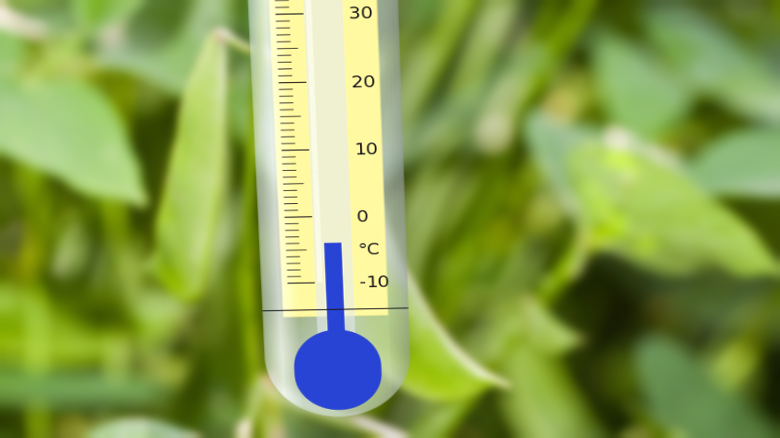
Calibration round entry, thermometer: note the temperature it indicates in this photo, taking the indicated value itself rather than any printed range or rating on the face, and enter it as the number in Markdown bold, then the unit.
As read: **-4** °C
